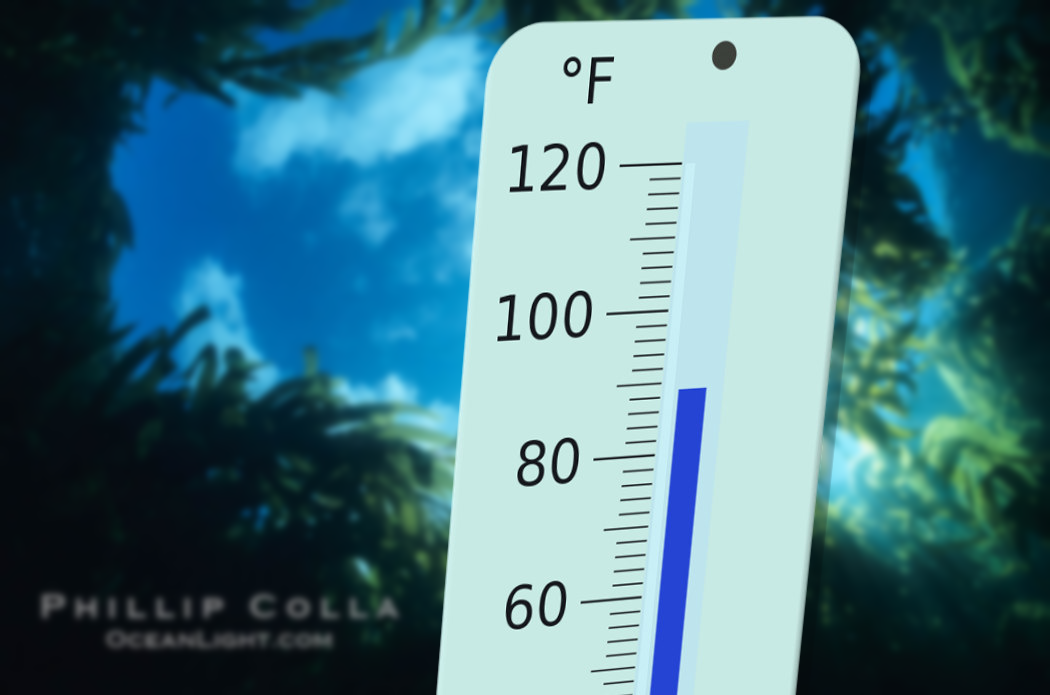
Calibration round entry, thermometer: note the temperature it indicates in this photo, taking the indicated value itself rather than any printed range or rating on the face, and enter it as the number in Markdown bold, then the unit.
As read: **89** °F
